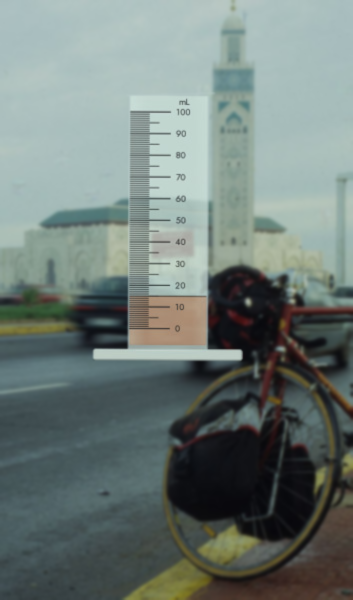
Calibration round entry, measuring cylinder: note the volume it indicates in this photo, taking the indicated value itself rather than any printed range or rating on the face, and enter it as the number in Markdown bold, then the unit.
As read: **15** mL
